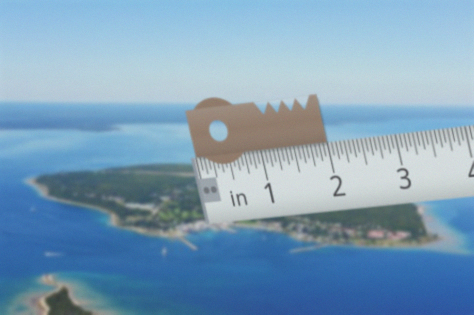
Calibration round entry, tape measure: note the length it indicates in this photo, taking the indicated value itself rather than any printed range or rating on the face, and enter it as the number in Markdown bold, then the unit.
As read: **2** in
